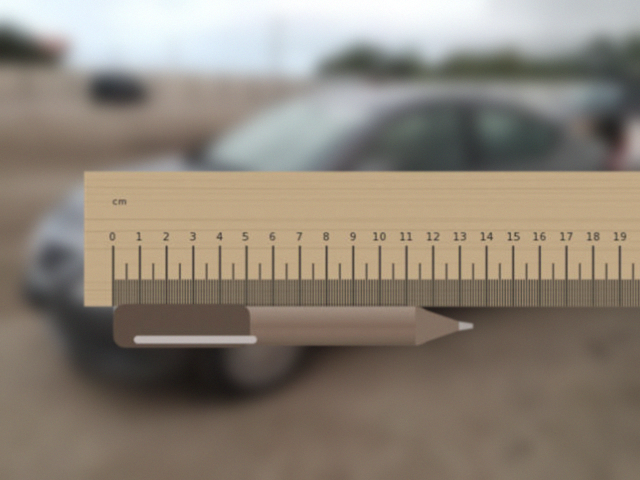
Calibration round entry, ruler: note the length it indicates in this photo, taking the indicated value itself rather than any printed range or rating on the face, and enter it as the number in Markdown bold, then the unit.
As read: **13.5** cm
